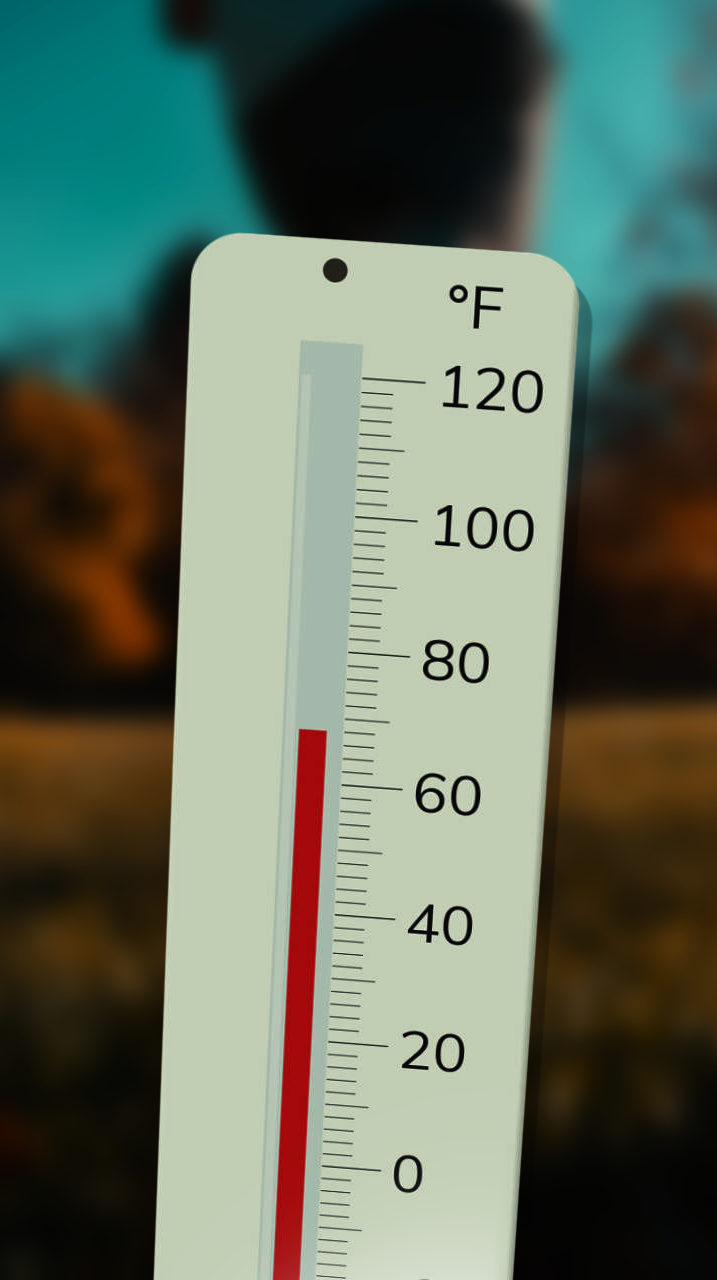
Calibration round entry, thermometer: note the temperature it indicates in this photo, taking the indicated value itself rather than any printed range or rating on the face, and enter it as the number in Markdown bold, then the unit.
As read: **68** °F
